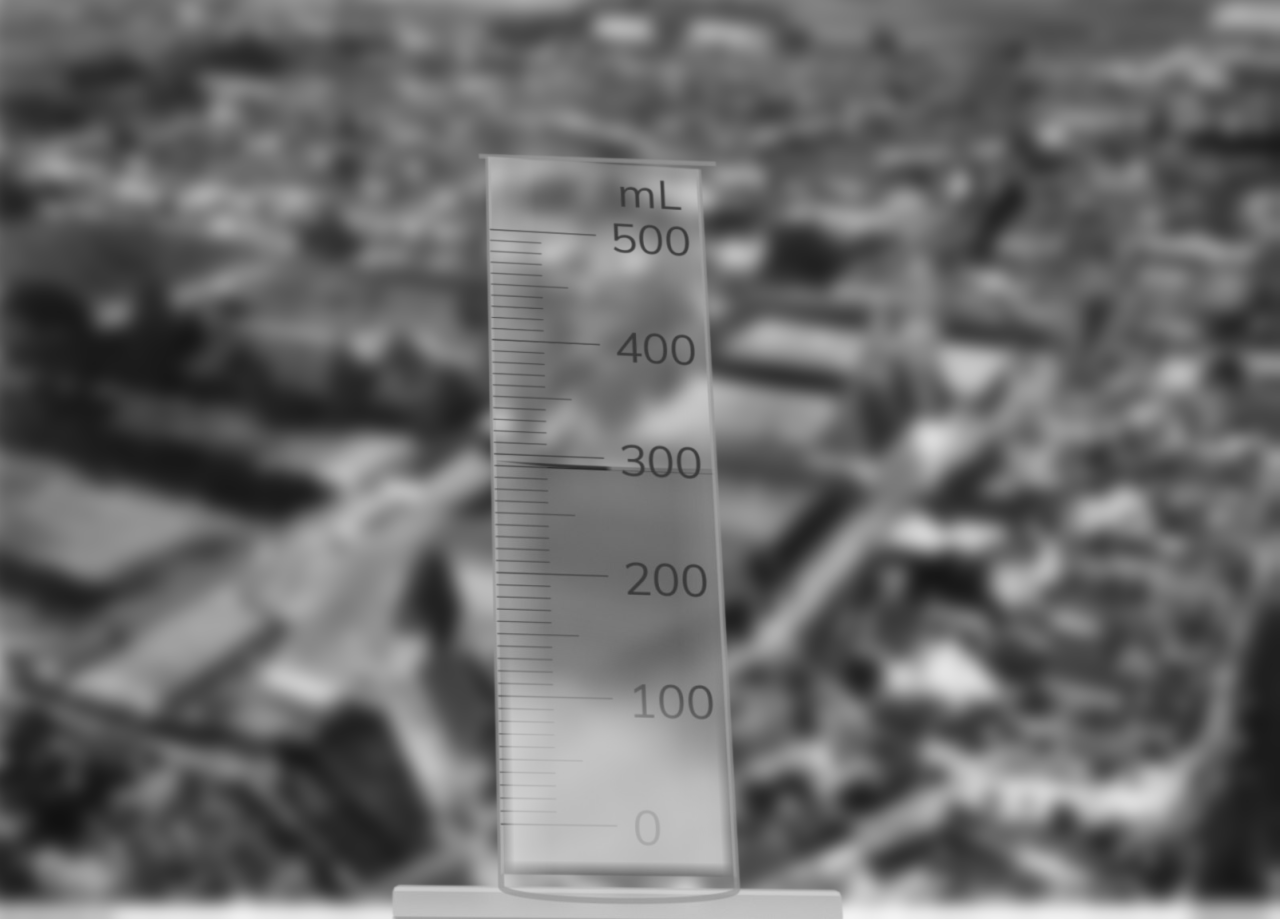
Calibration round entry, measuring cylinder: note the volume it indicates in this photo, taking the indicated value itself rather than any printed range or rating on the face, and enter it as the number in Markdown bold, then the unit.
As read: **290** mL
